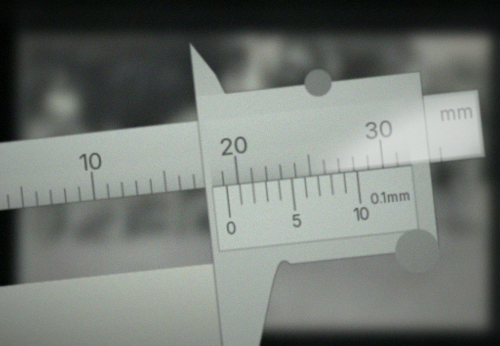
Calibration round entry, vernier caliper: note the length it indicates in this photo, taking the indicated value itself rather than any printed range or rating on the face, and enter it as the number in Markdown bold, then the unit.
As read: **19.2** mm
